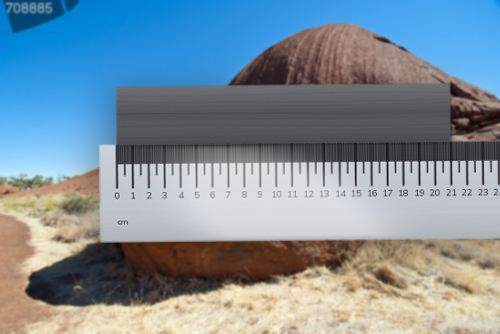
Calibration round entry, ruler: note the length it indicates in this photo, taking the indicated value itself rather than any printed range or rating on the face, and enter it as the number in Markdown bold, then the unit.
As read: **21** cm
